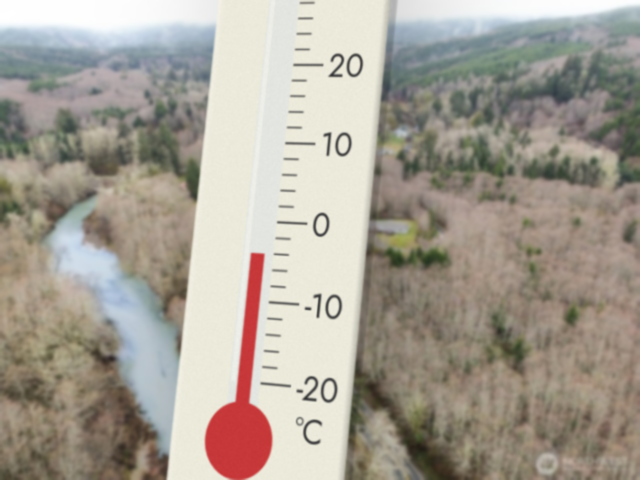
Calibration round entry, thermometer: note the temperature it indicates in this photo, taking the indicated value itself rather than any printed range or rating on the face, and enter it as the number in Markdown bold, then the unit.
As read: **-4** °C
